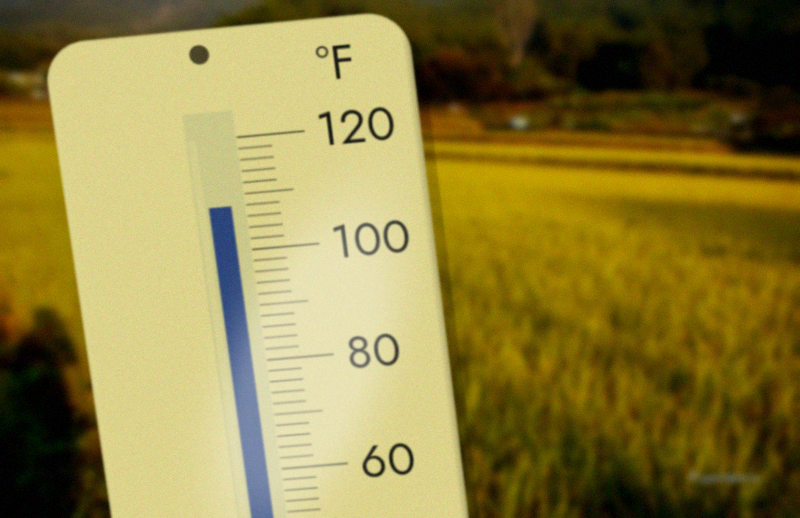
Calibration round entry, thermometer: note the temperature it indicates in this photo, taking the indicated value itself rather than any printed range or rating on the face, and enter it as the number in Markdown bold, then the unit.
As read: **108** °F
